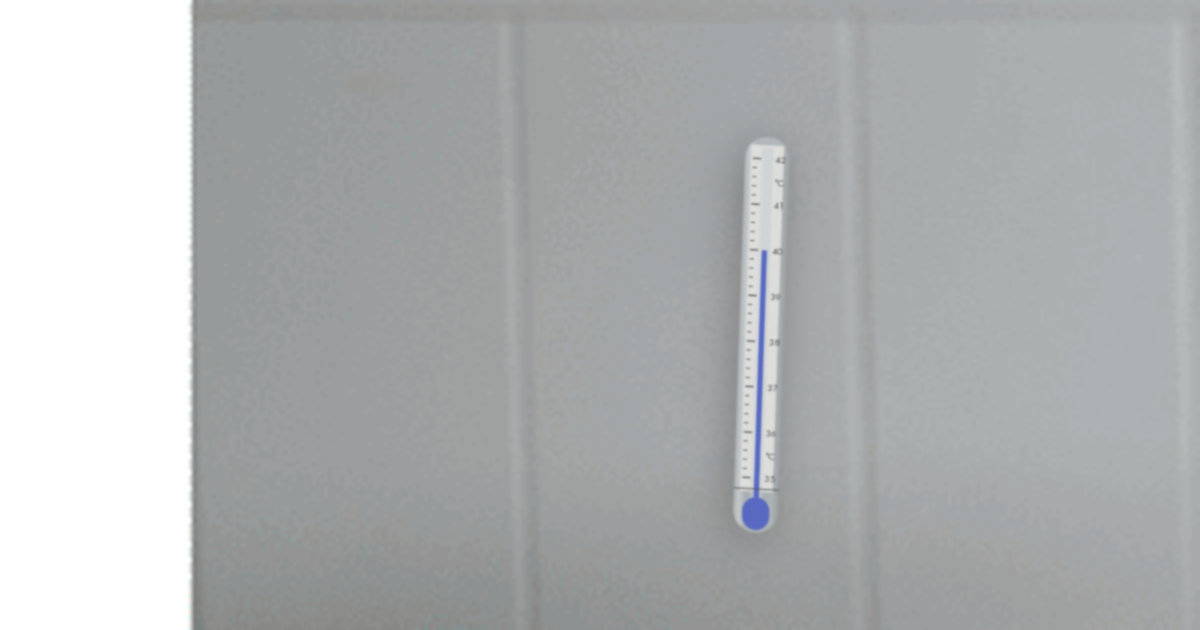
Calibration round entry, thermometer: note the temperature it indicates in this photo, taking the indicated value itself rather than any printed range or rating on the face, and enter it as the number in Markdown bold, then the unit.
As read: **40** °C
